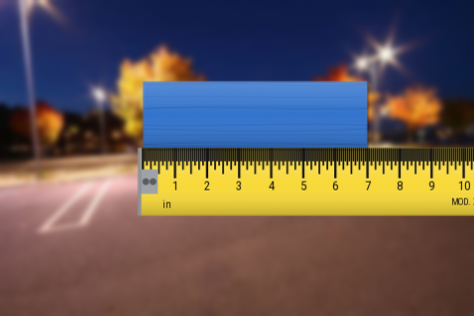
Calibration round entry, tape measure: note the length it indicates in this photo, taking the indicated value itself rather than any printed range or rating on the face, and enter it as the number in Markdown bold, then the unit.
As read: **7** in
